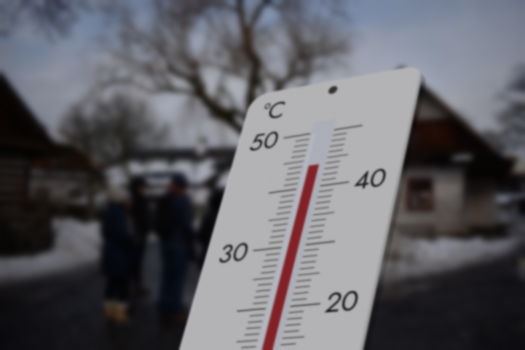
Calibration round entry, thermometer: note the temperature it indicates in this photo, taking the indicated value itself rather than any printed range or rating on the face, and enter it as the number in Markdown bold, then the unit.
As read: **44** °C
